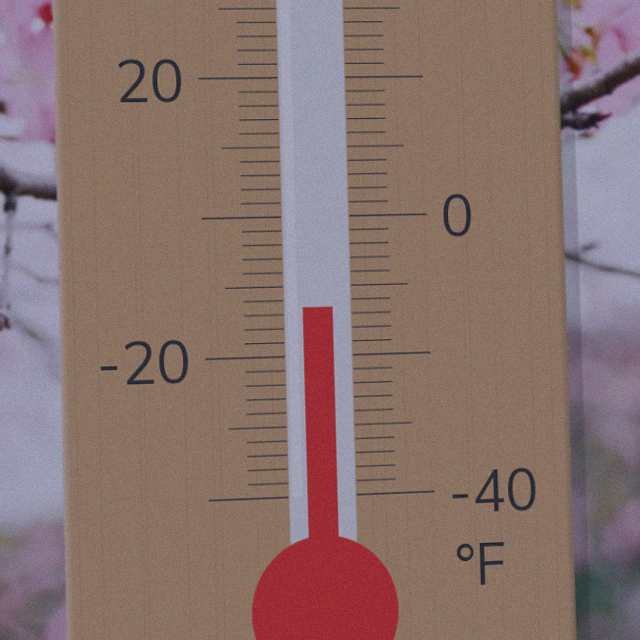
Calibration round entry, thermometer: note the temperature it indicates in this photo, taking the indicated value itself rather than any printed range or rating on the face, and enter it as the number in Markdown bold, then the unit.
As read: **-13** °F
